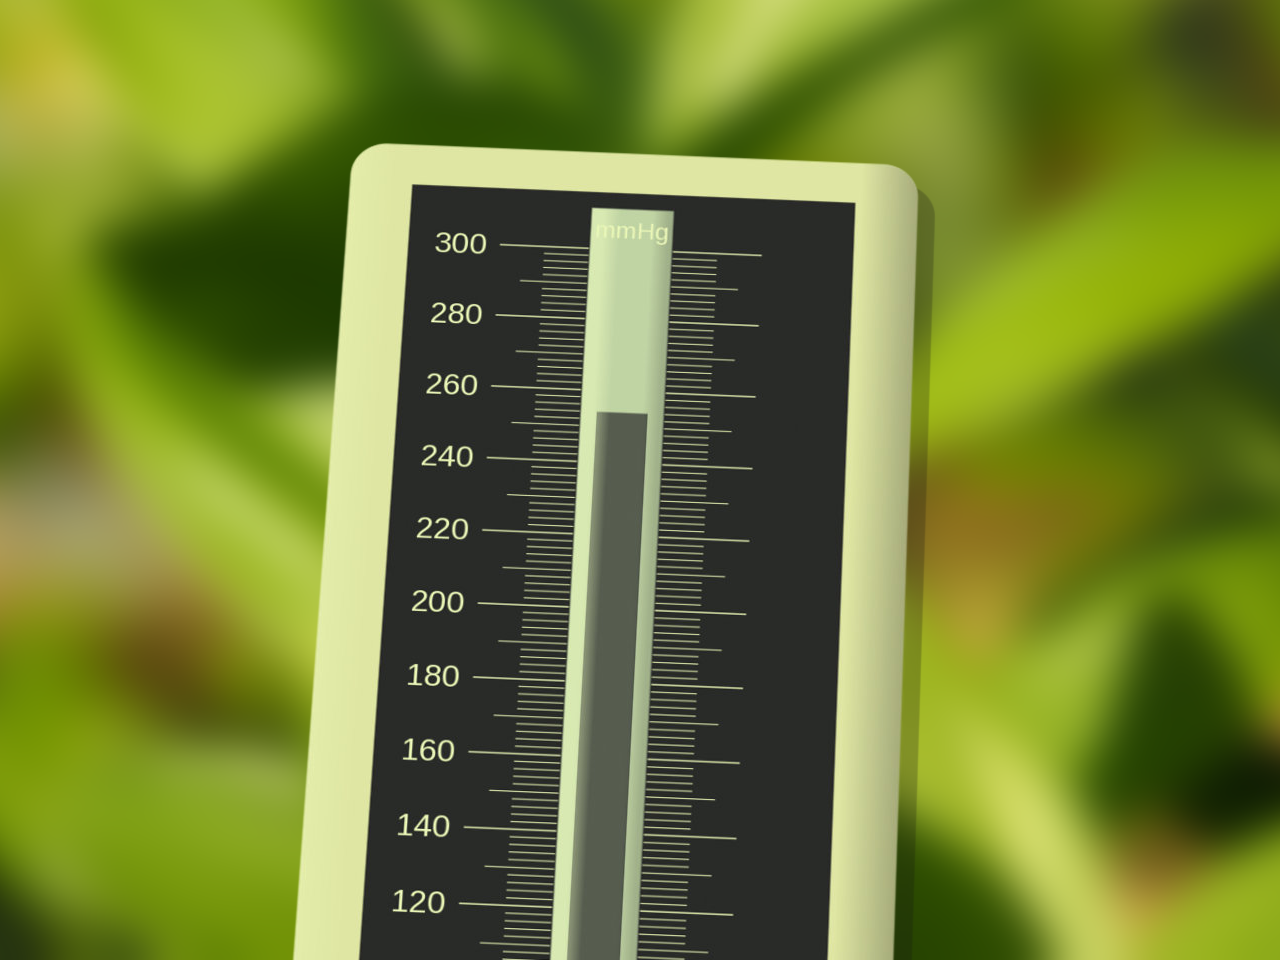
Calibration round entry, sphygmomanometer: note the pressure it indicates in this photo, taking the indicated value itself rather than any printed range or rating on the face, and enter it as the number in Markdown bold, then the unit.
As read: **254** mmHg
